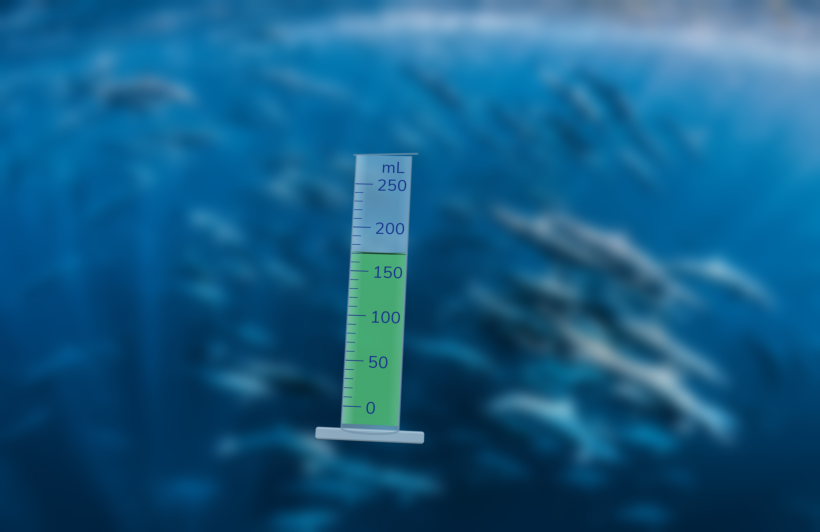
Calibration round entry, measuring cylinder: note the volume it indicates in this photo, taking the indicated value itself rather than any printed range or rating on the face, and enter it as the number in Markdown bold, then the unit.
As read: **170** mL
